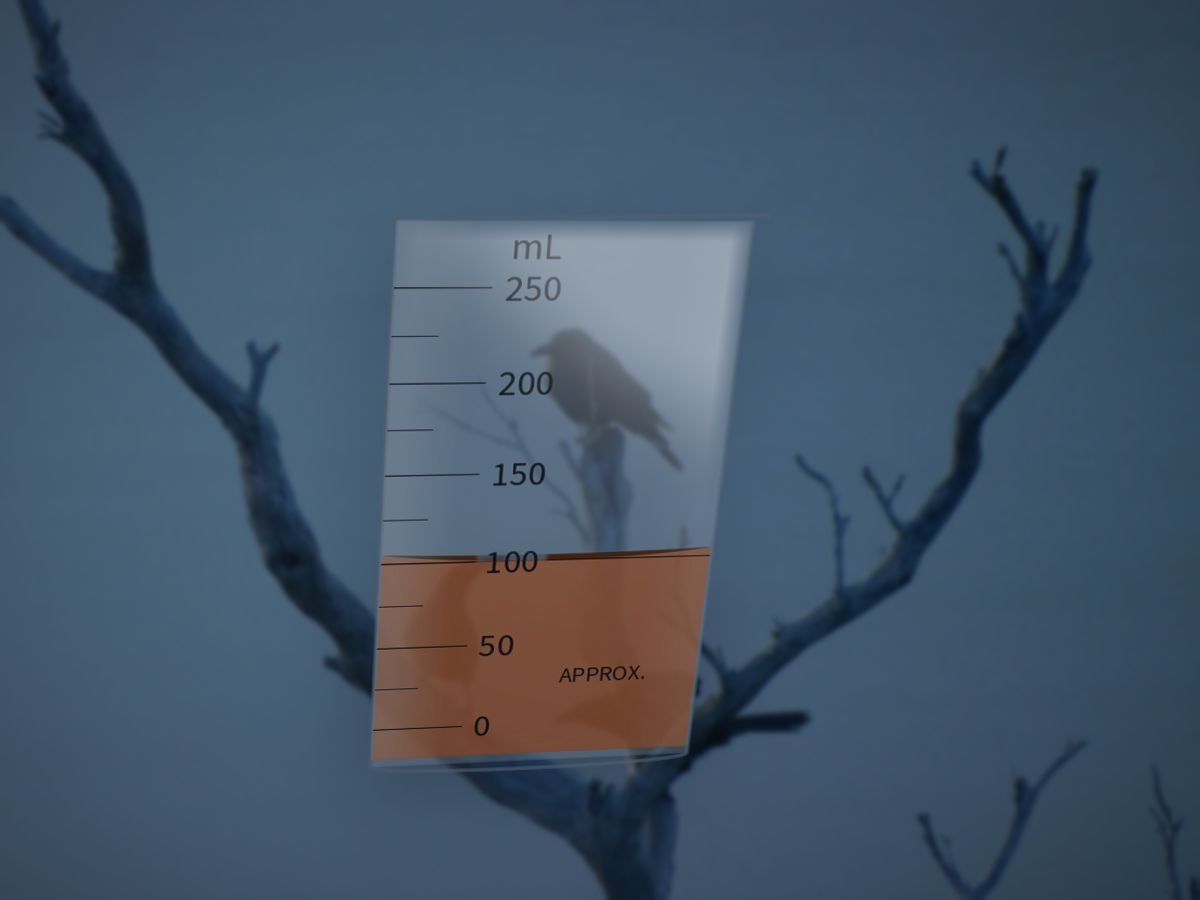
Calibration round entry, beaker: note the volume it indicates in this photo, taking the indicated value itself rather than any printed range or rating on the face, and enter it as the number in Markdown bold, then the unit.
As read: **100** mL
